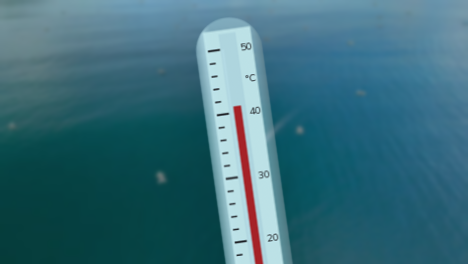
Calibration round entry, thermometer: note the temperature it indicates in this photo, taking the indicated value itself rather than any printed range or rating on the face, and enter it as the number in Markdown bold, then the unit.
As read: **41** °C
